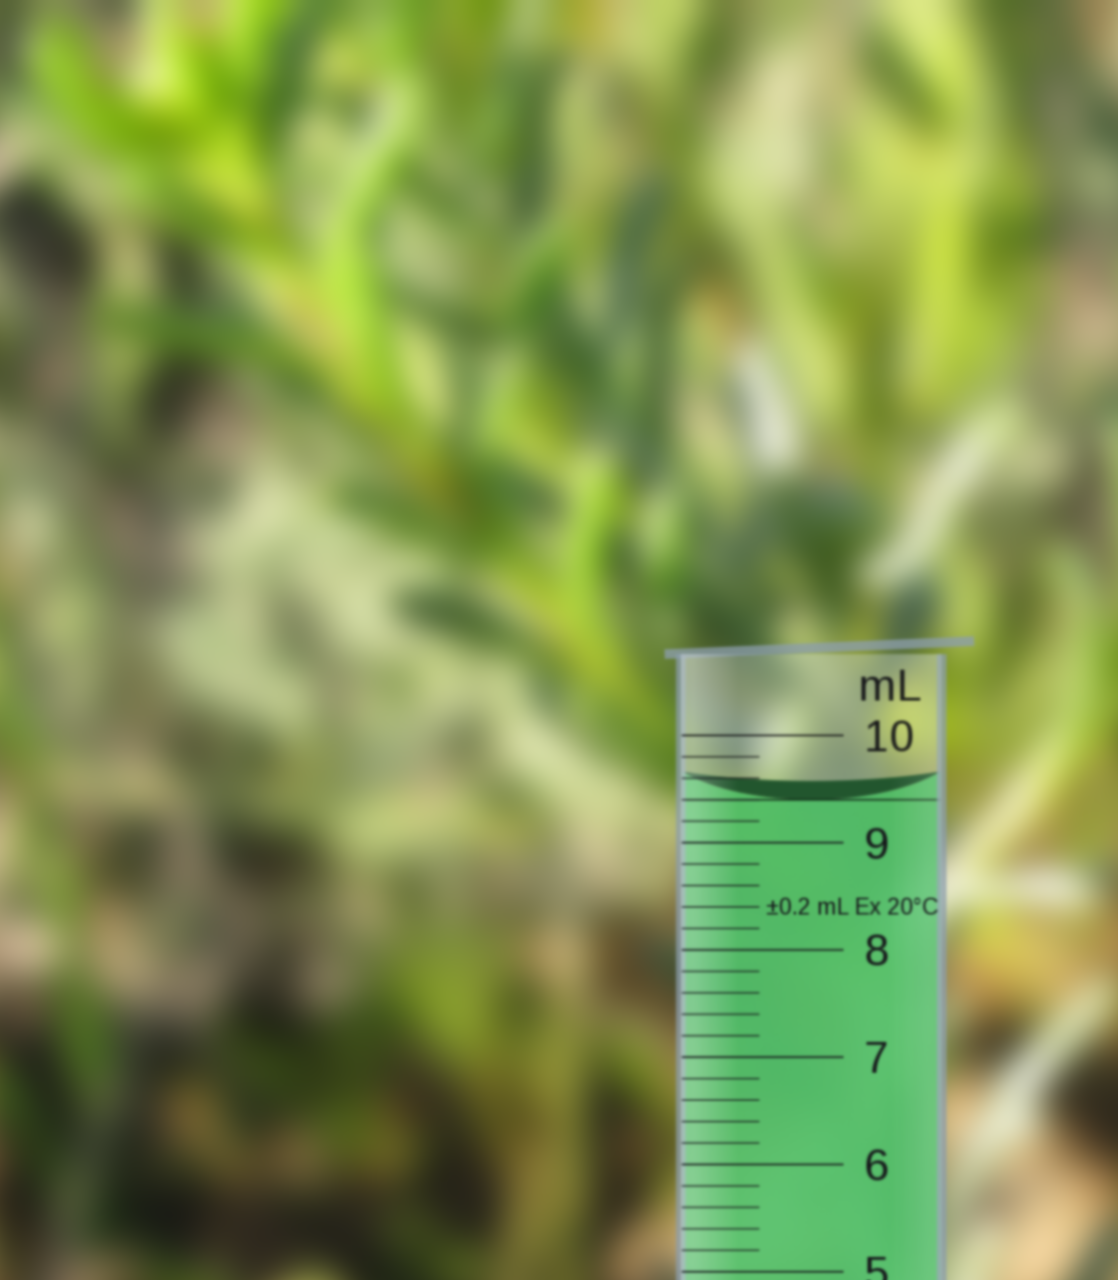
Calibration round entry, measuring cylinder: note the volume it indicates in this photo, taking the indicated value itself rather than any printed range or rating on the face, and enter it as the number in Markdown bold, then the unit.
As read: **9.4** mL
